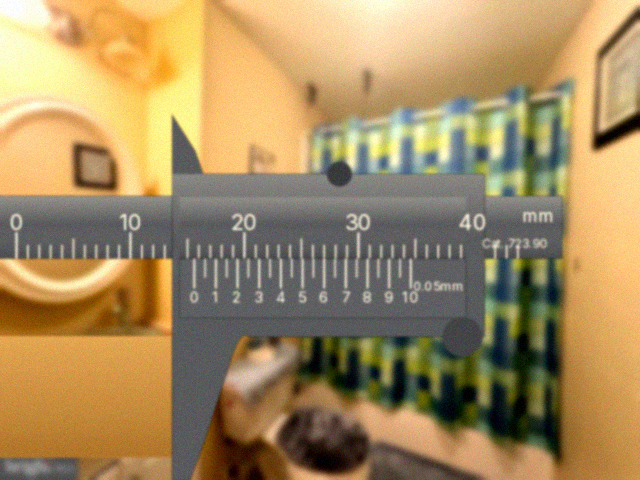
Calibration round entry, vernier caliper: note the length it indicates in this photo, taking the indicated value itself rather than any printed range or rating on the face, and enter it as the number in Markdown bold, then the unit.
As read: **15.6** mm
